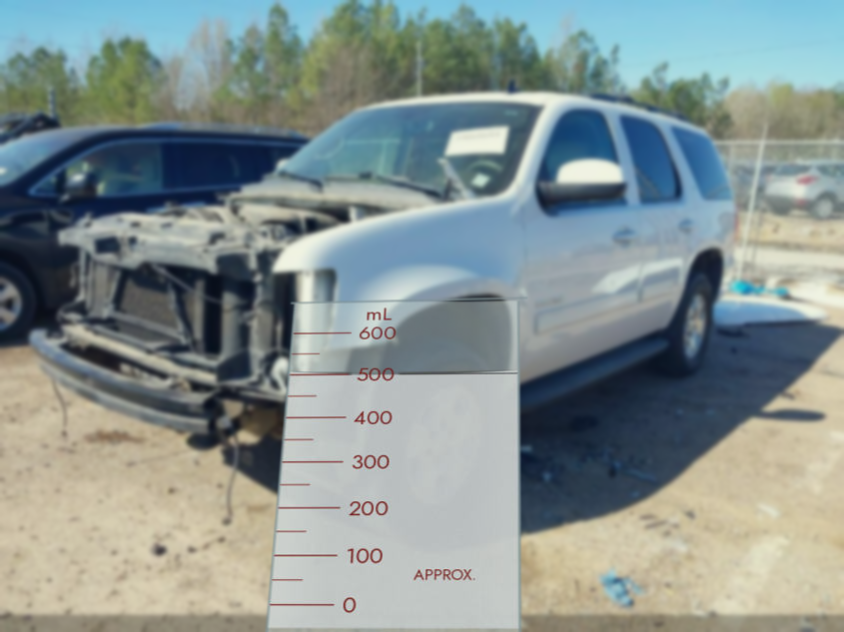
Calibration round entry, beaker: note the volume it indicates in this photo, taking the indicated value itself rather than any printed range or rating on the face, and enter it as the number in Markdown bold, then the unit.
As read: **500** mL
